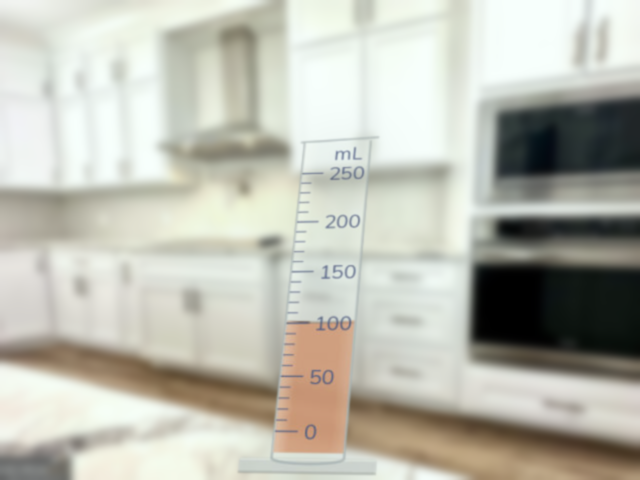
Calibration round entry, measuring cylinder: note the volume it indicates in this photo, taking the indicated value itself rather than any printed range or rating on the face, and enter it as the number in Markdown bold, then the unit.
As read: **100** mL
